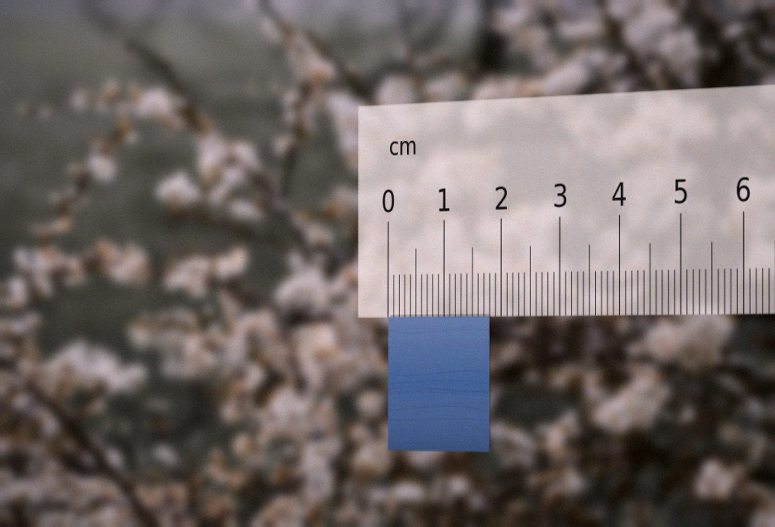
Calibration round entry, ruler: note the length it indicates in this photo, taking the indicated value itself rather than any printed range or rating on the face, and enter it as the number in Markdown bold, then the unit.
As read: **1.8** cm
